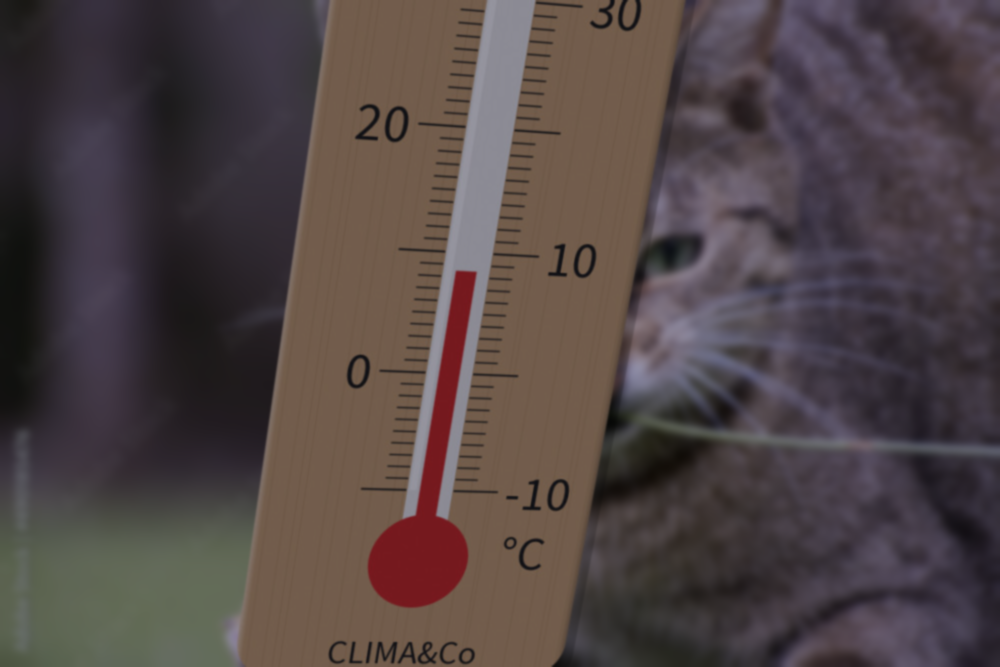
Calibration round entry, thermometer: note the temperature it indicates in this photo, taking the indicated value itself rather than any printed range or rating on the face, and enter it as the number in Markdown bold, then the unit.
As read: **8.5** °C
